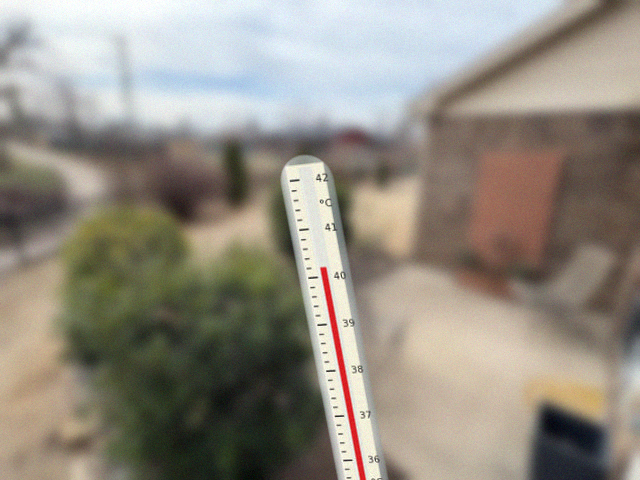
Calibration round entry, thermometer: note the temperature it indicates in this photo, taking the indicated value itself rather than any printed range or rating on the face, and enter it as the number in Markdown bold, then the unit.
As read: **40.2** °C
